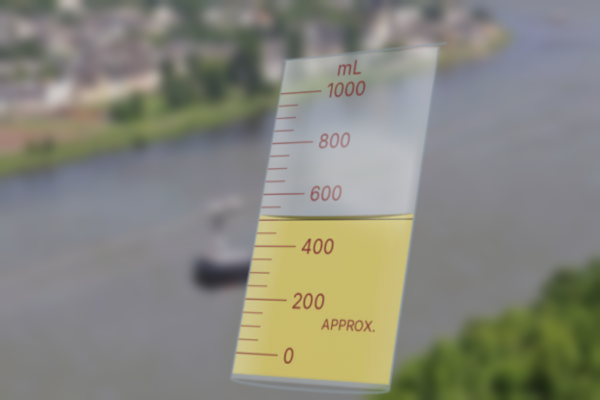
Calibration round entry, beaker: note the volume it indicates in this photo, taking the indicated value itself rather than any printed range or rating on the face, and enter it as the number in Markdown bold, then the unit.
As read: **500** mL
